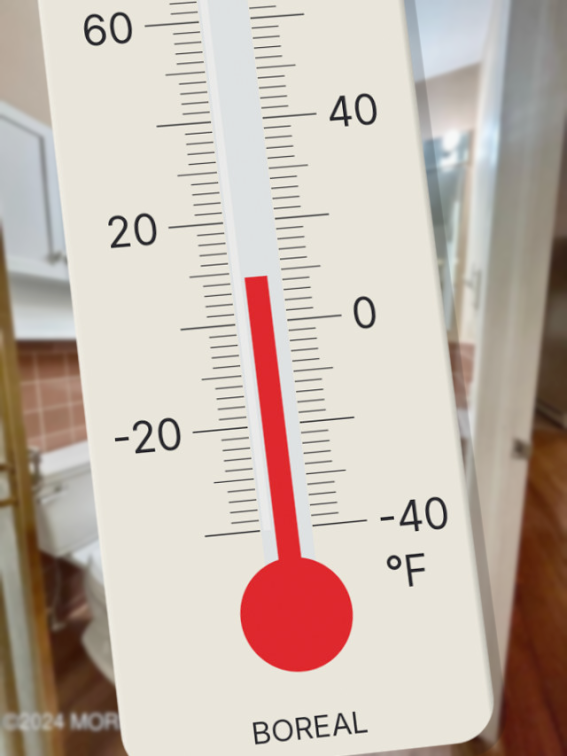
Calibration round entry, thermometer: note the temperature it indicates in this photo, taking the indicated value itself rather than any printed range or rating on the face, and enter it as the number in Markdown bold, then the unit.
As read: **9** °F
